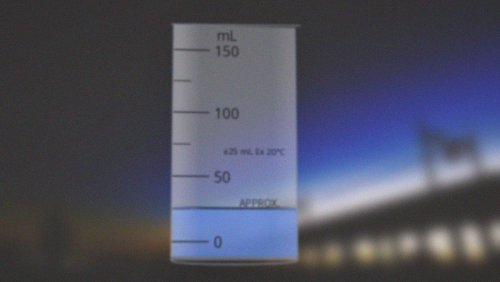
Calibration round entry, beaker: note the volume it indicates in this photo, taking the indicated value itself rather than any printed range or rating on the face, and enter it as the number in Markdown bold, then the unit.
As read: **25** mL
